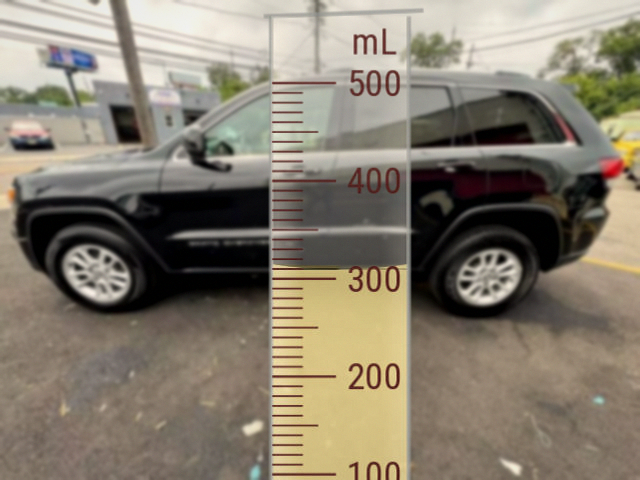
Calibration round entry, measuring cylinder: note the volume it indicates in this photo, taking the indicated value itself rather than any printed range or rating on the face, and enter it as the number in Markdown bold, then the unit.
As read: **310** mL
